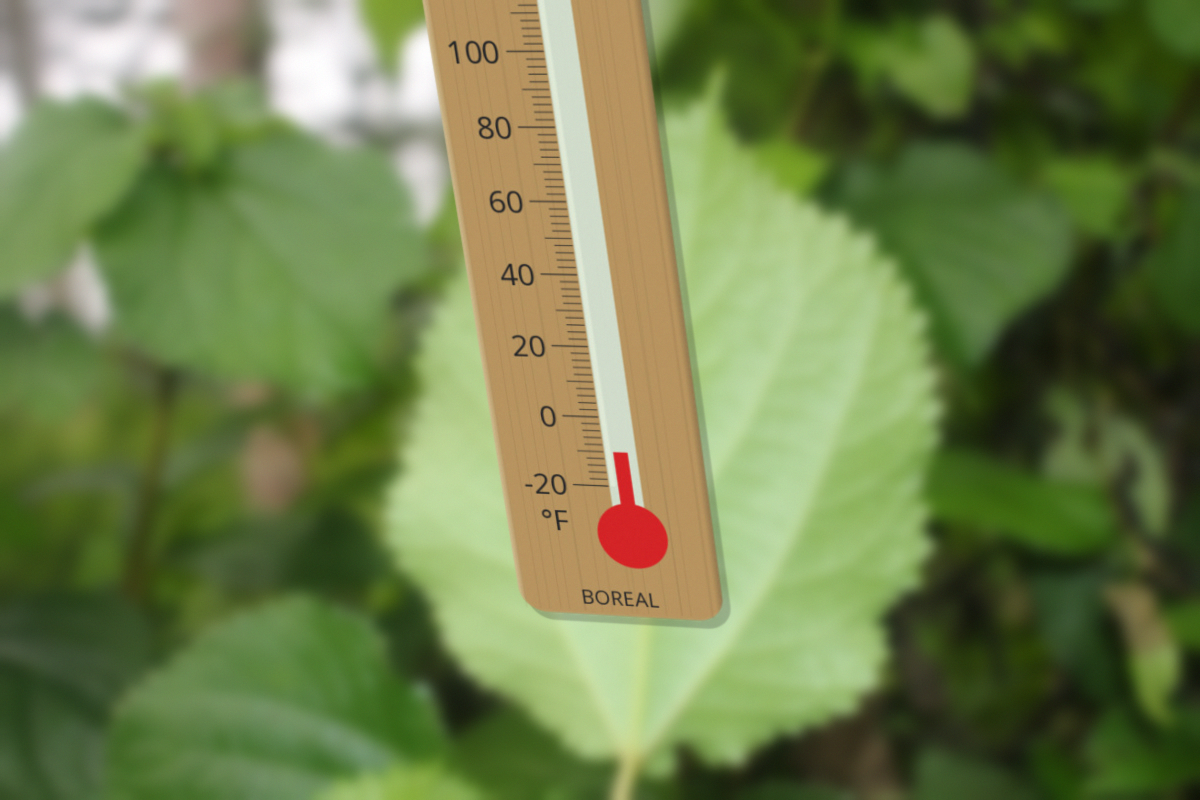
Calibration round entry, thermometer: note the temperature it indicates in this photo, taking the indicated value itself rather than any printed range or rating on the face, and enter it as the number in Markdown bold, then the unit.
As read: **-10** °F
